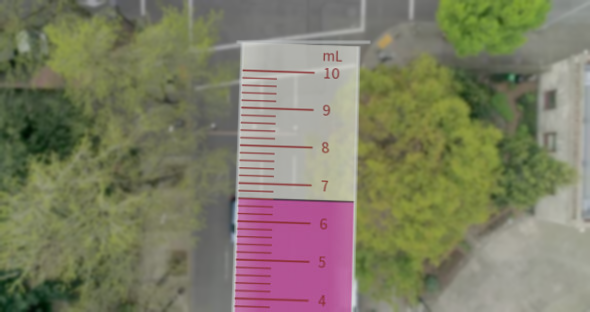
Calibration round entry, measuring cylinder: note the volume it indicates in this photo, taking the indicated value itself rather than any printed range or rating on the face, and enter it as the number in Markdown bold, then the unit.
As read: **6.6** mL
